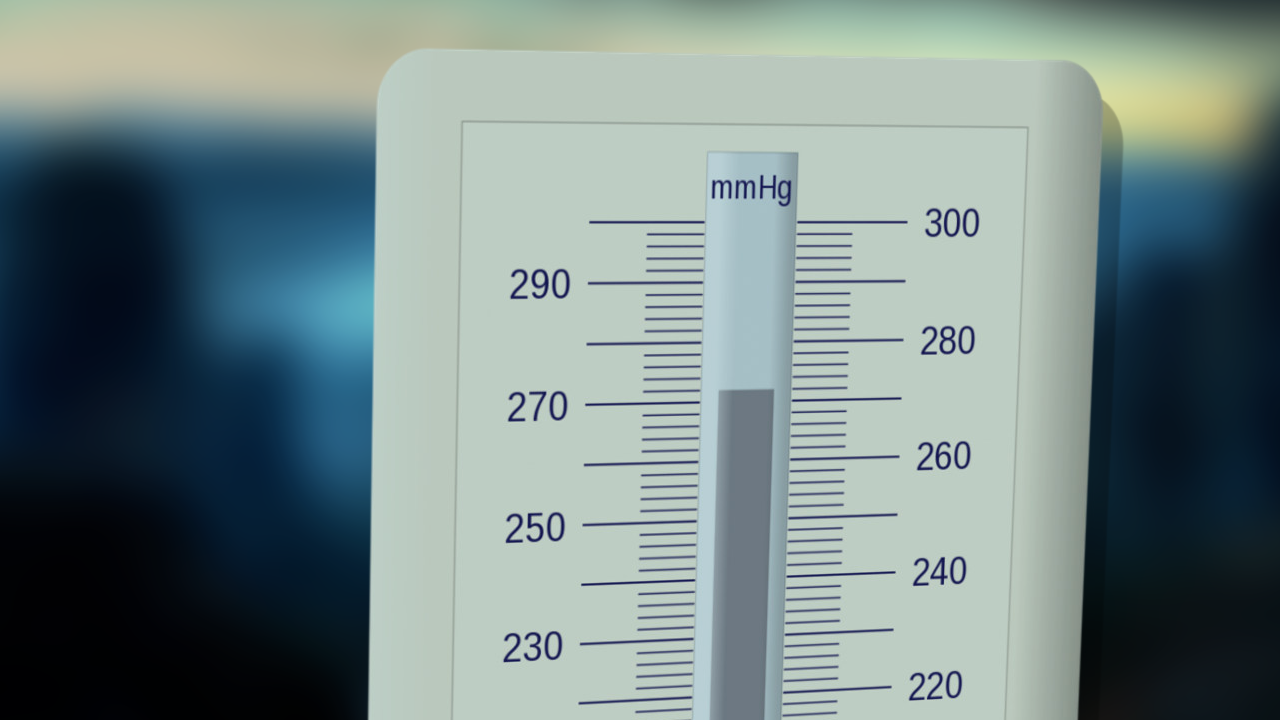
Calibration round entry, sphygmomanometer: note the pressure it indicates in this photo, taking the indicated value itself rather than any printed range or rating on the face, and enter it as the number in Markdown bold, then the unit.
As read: **272** mmHg
